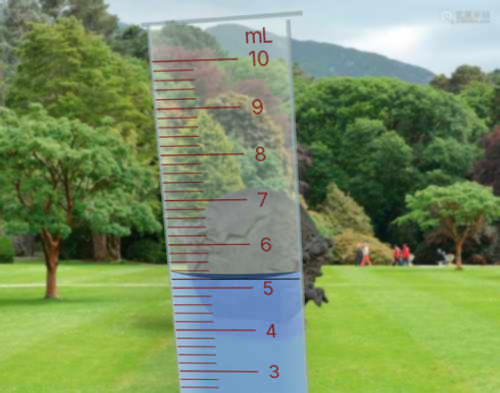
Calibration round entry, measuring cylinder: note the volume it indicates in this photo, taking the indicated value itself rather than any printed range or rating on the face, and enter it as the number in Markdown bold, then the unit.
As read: **5.2** mL
